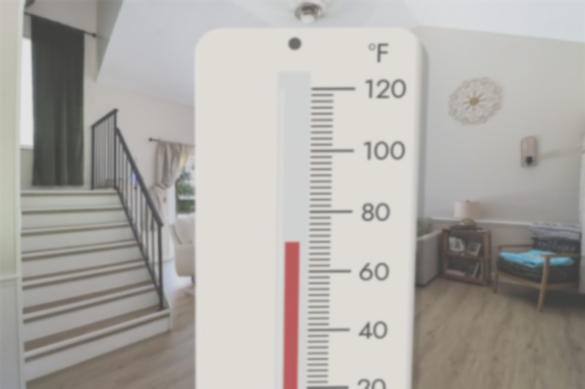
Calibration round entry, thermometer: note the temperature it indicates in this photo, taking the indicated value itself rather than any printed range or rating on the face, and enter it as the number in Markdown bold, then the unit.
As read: **70** °F
